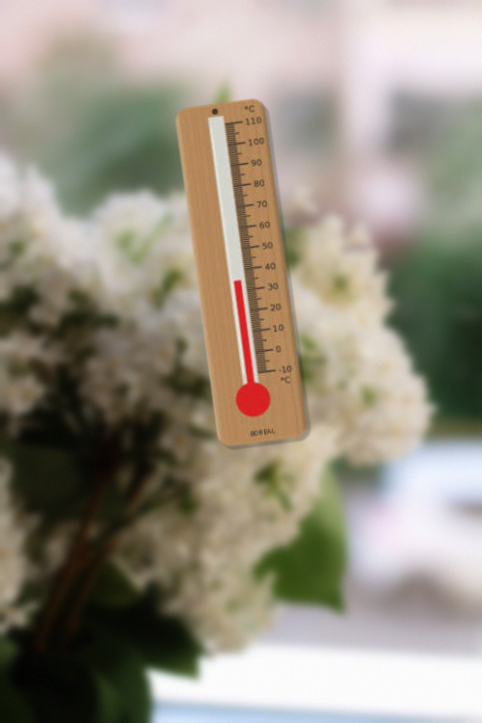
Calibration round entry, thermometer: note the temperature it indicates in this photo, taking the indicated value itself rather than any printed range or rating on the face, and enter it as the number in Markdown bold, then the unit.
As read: **35** °C
